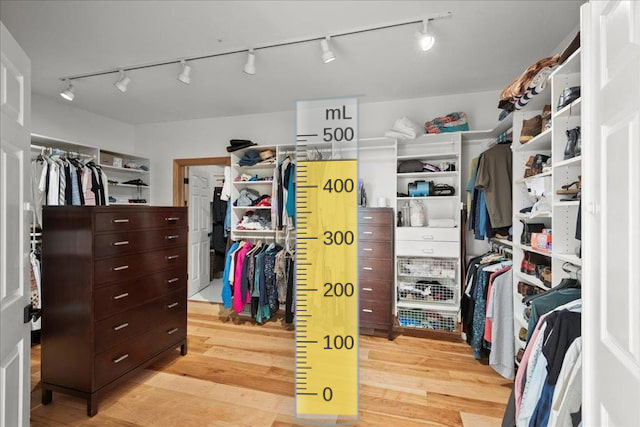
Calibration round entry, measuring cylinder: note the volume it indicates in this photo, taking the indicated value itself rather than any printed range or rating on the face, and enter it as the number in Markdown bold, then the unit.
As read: **450** mL
